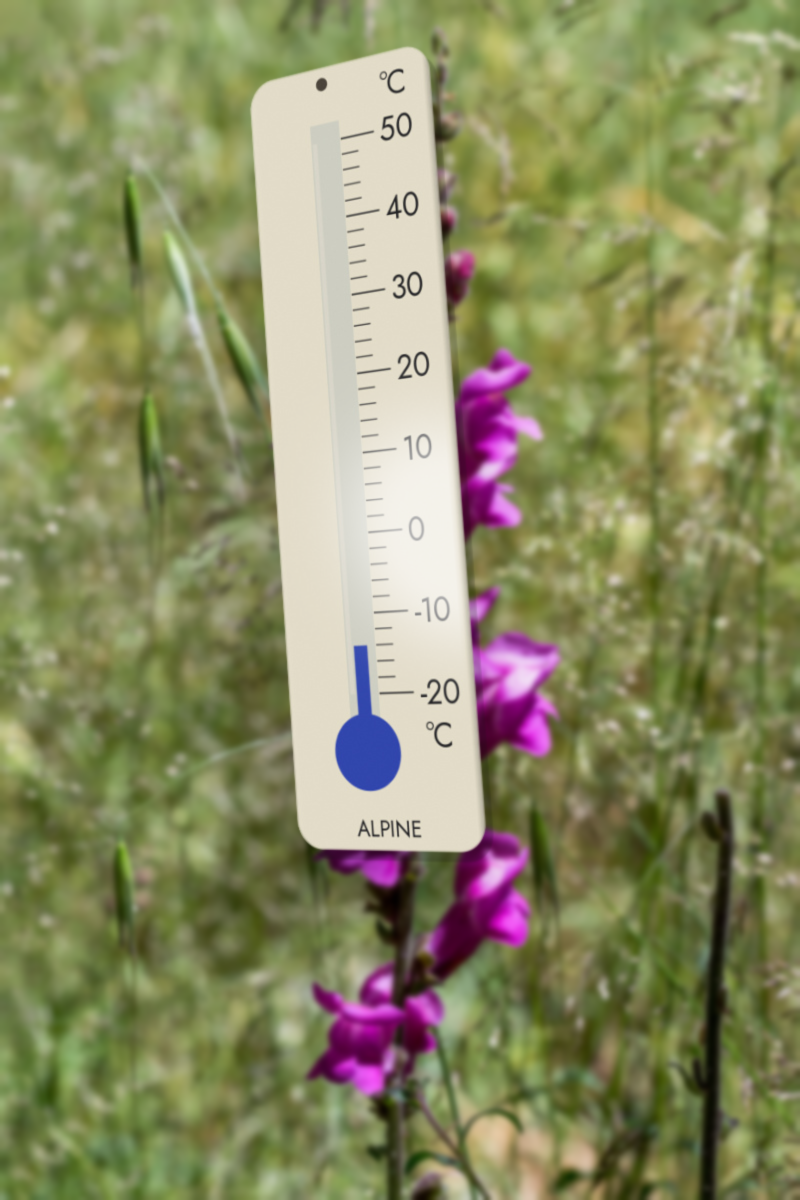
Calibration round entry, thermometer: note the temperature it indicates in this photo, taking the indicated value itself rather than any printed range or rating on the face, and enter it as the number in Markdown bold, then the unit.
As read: **-14** °C
